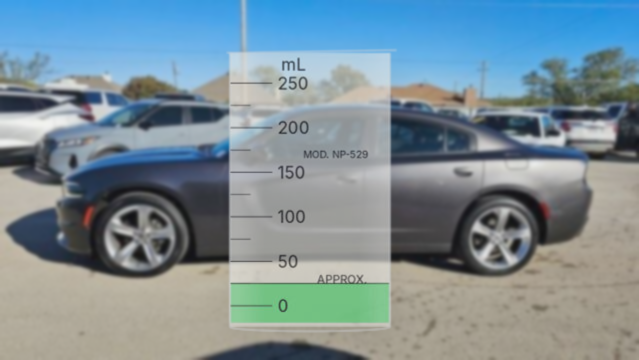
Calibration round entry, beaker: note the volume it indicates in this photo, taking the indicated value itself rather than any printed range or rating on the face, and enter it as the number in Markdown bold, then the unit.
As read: **25** mL
